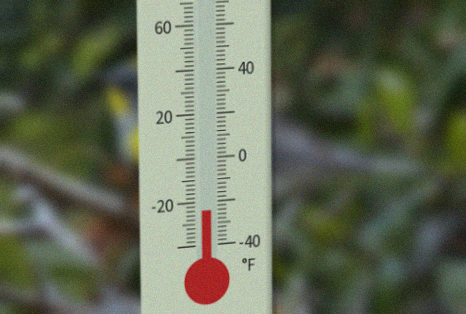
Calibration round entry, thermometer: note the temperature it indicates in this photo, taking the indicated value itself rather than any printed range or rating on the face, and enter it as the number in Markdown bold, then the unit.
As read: **-24** °F
